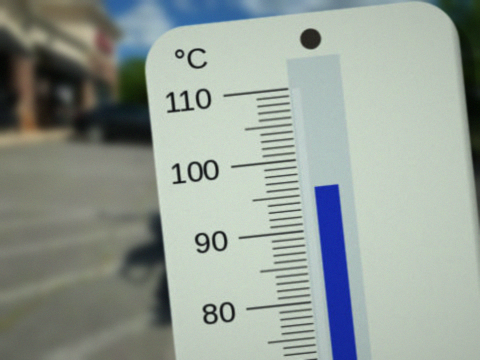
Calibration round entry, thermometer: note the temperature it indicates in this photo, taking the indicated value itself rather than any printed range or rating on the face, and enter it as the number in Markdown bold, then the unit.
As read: **96** °C
